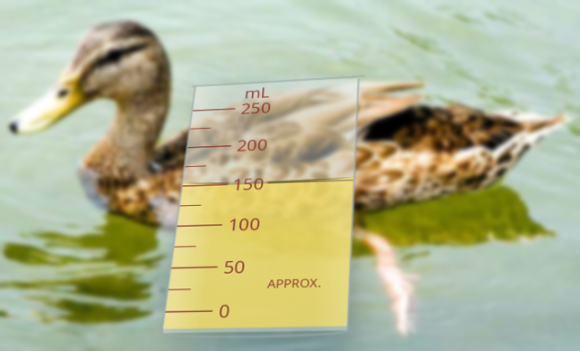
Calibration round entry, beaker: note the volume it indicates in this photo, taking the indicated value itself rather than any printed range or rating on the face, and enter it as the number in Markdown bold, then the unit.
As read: **150** mL
